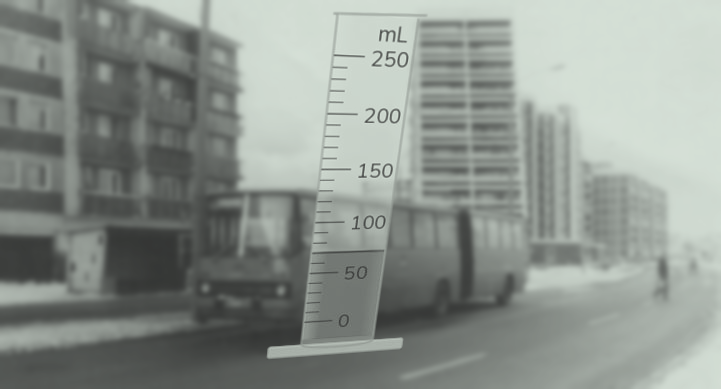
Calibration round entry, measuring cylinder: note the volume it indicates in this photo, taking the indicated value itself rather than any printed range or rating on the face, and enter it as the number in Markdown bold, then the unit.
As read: **70** mL
